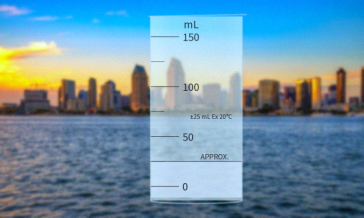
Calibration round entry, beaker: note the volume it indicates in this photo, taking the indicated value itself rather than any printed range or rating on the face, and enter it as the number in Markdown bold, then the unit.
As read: **25** mL
